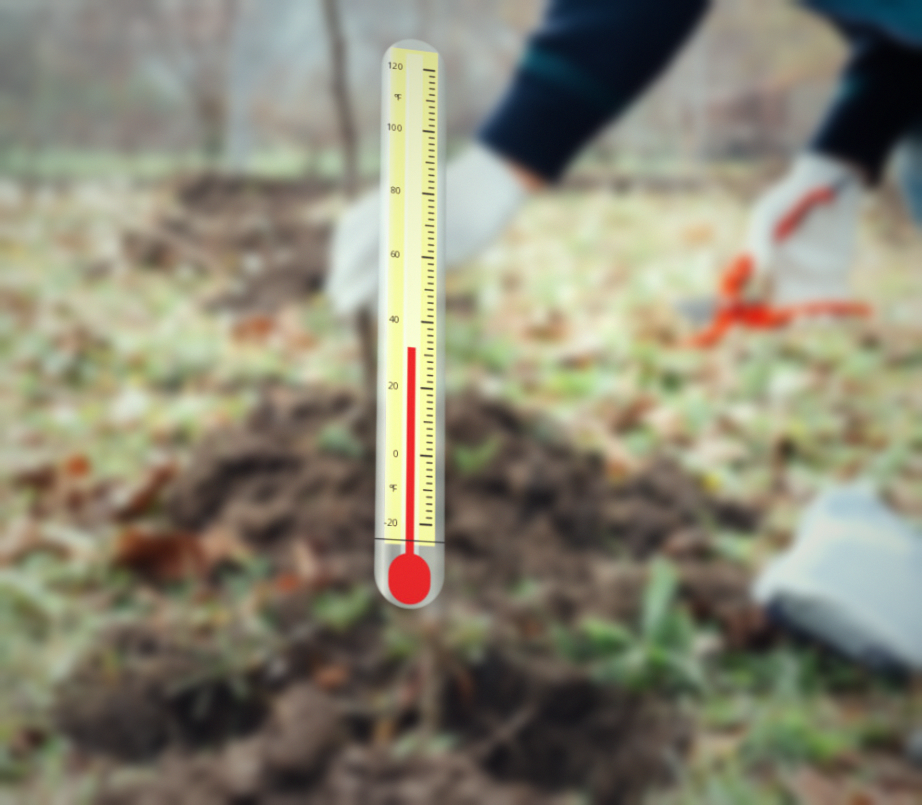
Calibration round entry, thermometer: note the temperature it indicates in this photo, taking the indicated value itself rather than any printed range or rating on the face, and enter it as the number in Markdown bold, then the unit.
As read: **32** °F
